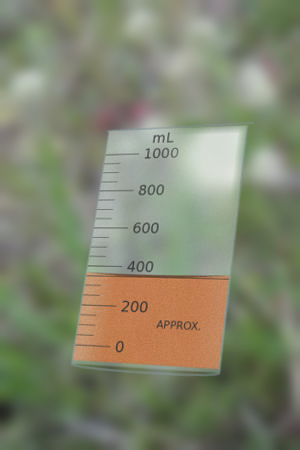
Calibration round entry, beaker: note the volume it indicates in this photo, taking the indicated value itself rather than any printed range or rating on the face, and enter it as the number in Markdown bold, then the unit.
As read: **350** mL
